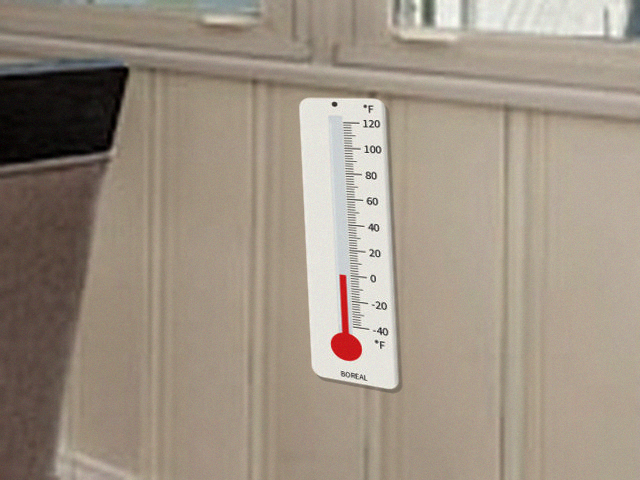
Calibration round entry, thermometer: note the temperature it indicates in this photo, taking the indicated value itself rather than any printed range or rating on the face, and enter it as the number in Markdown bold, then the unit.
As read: **0** °F
